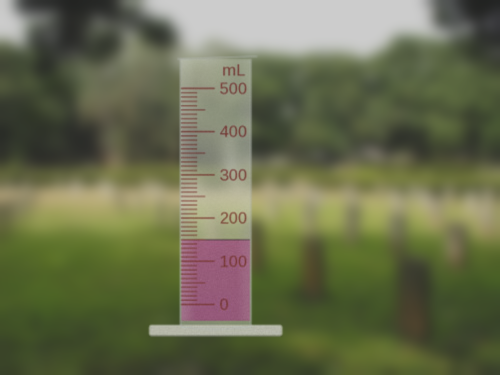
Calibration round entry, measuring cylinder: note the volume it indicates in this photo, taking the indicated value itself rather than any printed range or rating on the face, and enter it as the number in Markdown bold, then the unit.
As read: **150** mL
